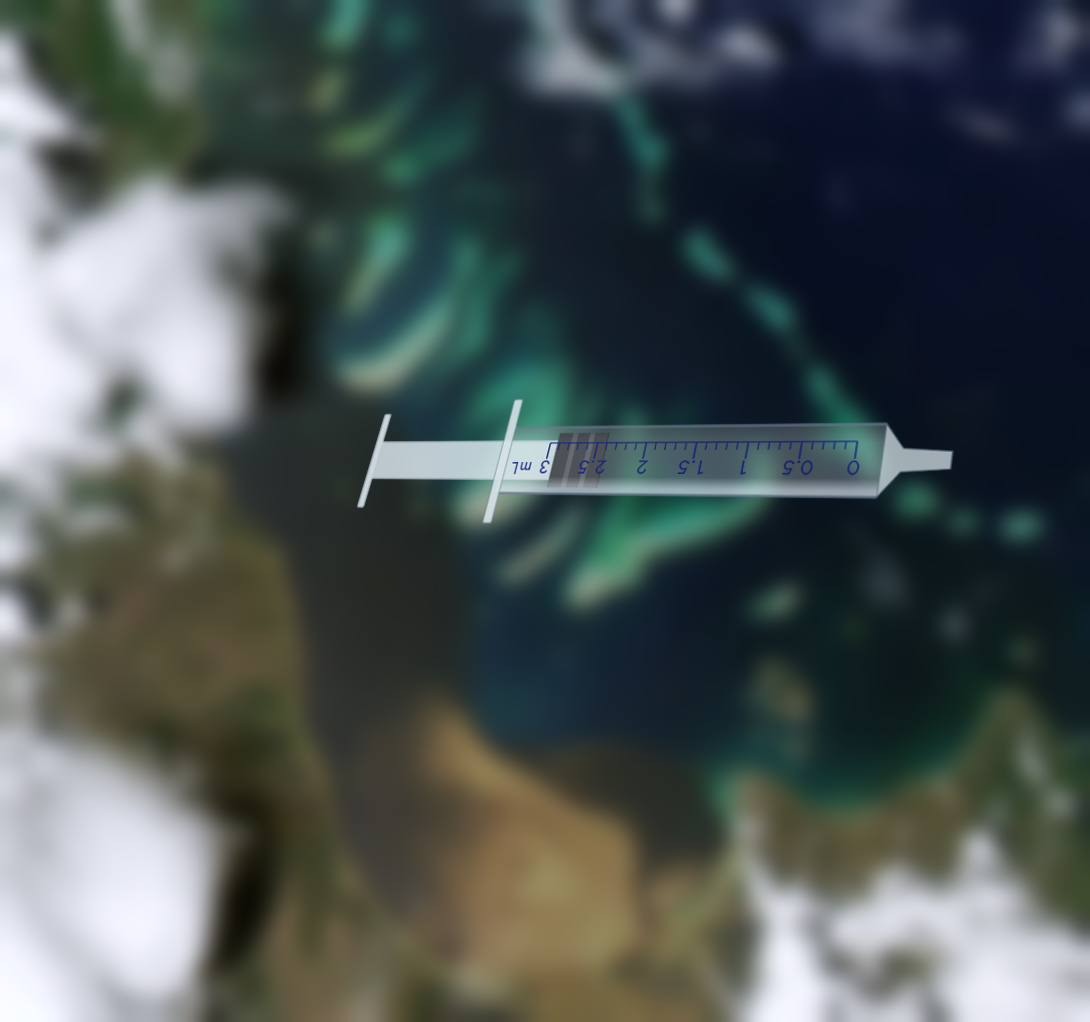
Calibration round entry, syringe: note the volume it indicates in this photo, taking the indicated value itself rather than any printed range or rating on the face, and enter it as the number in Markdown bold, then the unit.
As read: **2.4** mL
